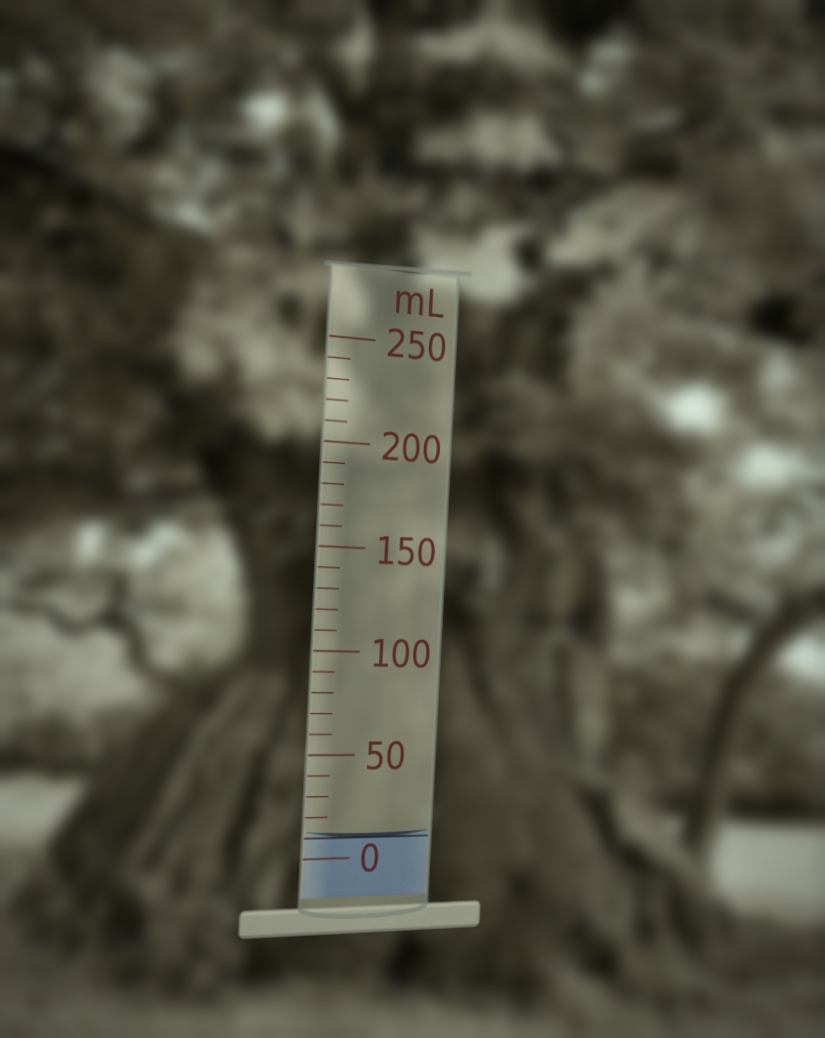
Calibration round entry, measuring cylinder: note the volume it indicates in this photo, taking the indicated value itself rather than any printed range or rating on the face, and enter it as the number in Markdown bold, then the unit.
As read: **10** mL
